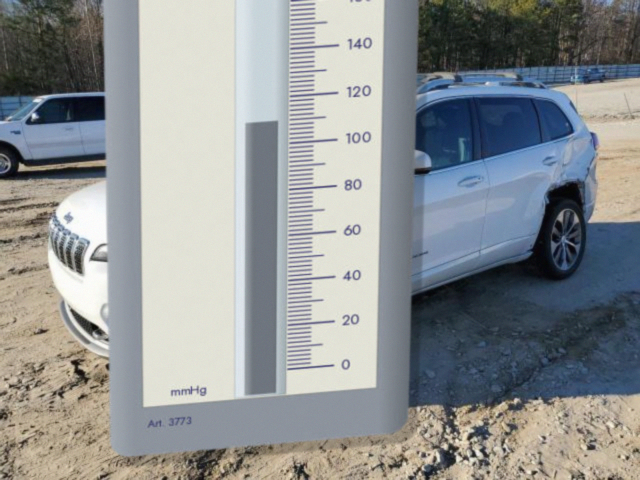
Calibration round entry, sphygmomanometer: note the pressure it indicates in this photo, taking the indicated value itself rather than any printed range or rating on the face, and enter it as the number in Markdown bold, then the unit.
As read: **110** mmHg
